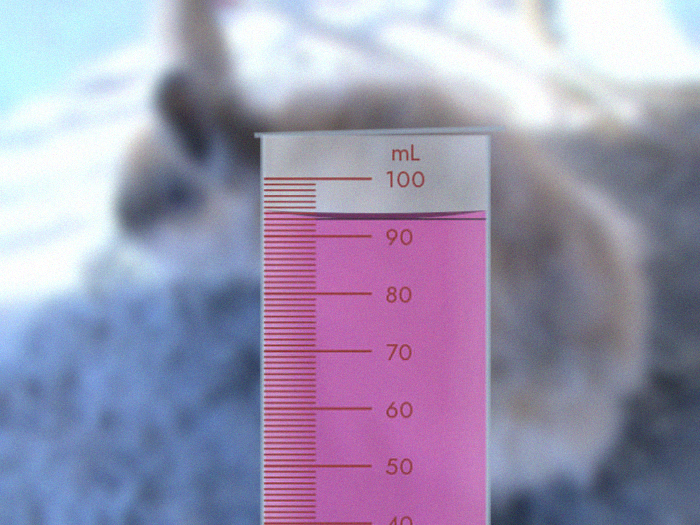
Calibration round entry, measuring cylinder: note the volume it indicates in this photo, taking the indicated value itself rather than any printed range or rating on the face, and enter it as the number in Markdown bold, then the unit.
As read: **93** mL
